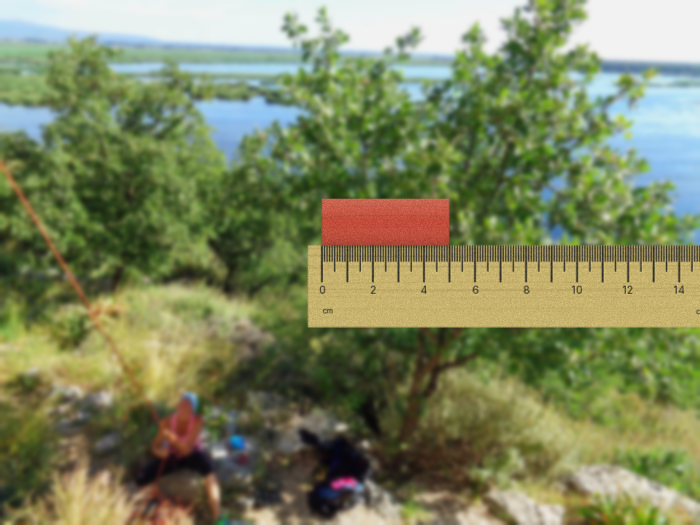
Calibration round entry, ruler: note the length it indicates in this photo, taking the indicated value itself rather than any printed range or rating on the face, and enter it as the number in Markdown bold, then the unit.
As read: **5** cm
